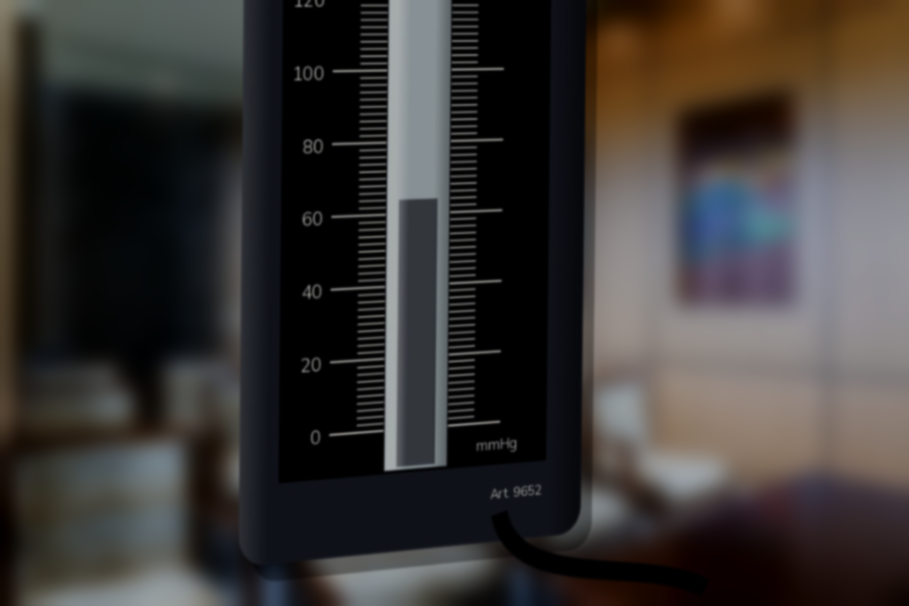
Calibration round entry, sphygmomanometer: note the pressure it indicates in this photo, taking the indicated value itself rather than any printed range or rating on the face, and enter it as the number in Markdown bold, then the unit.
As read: **64** mmHg
